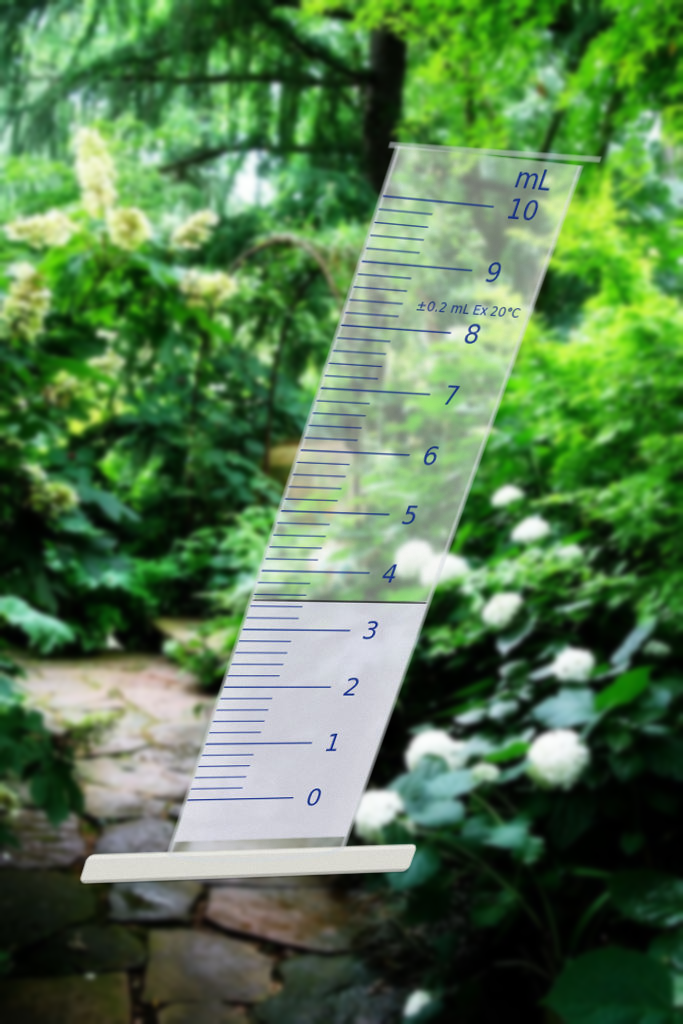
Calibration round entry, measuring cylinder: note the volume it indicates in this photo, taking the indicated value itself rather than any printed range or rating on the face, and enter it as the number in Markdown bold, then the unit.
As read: **3.5** mL
